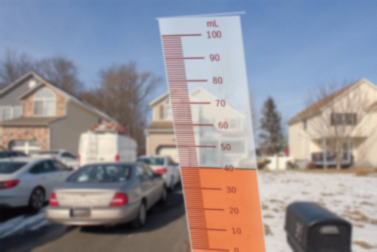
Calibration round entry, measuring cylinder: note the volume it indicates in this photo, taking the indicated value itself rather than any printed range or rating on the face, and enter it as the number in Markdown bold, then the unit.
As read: **40** mL
